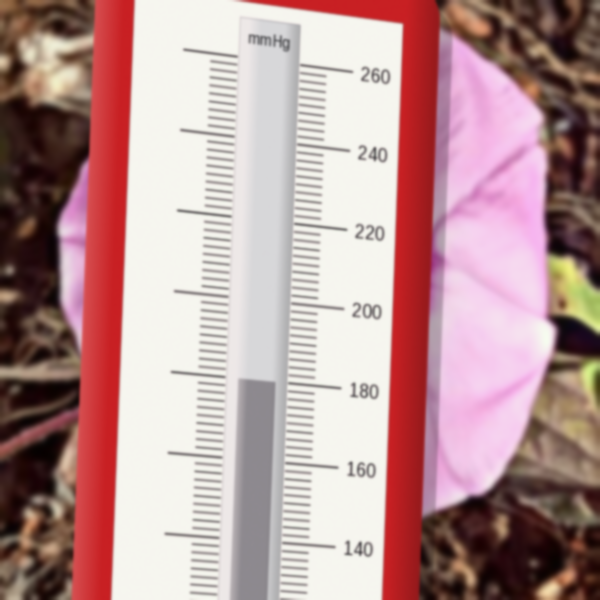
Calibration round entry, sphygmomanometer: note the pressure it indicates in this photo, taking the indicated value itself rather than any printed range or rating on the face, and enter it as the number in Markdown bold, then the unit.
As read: **180** mmHg
